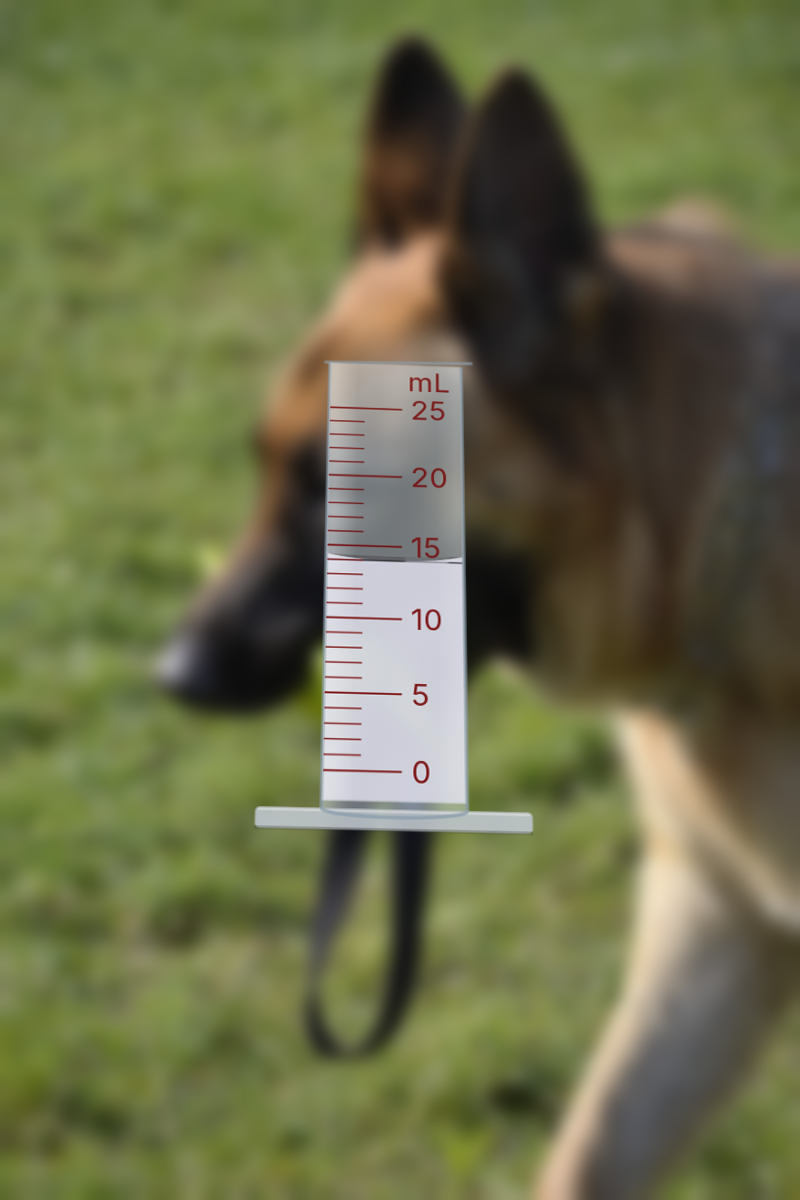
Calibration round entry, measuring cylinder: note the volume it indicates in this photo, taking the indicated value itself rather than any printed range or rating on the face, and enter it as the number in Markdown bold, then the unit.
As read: **14** mL
